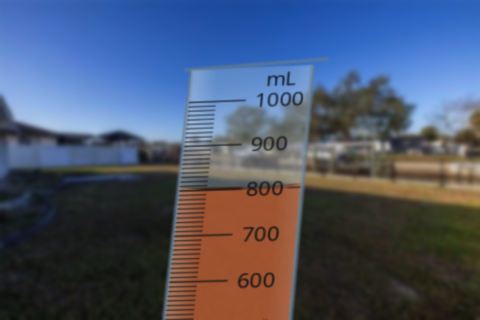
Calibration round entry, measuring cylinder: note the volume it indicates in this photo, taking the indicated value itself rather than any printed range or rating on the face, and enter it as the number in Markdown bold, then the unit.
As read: **800** mL
